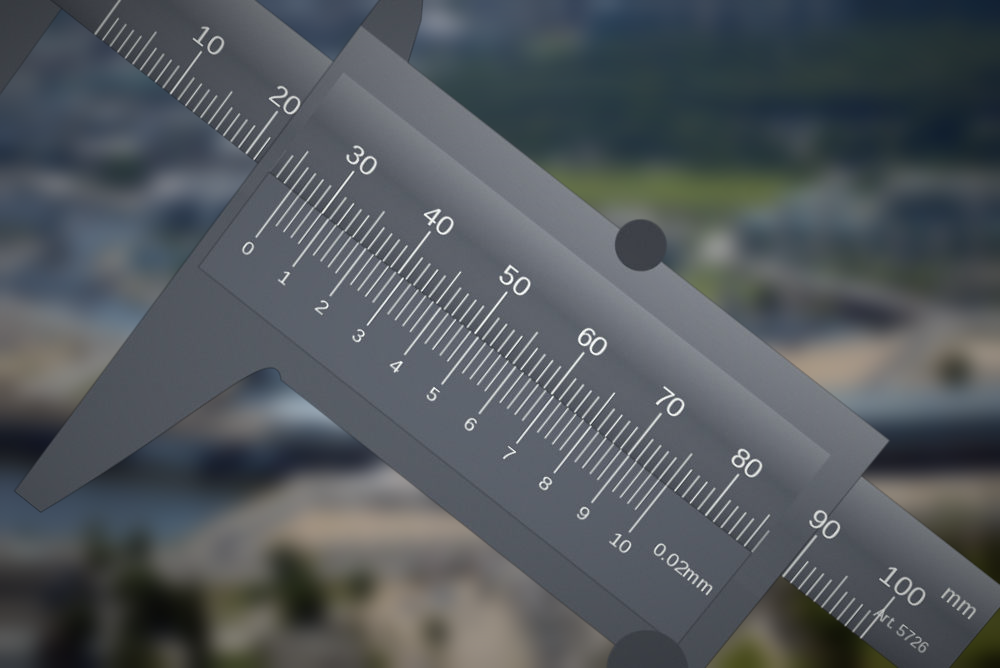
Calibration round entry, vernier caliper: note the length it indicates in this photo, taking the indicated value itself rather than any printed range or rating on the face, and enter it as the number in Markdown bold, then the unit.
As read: **26.0** mm
